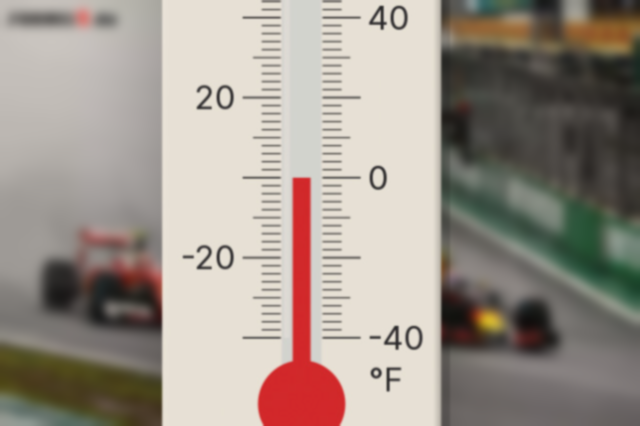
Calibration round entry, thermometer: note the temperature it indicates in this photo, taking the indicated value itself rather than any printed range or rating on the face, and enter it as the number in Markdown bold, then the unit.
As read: **0** °F
